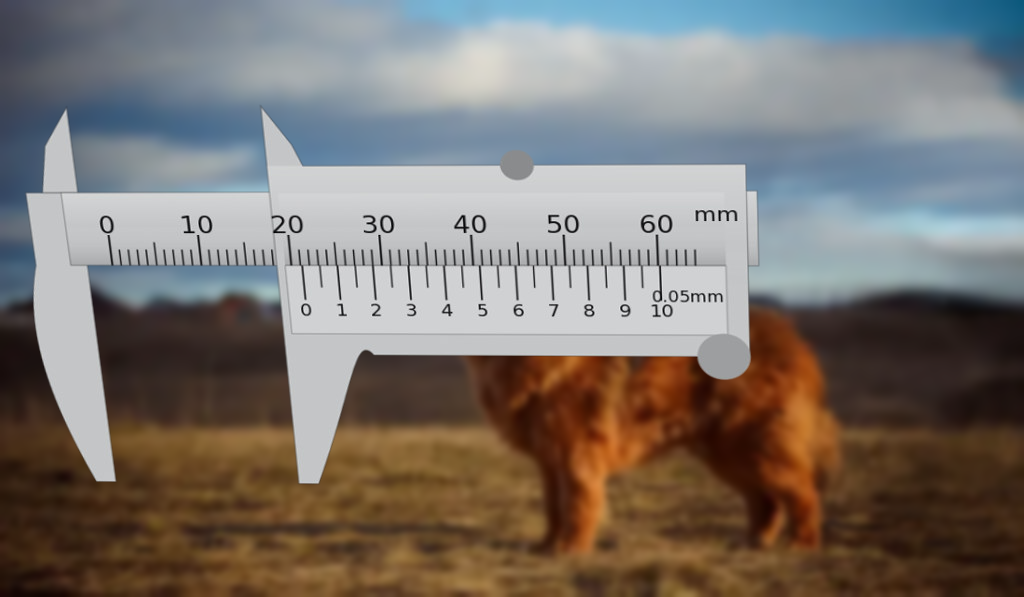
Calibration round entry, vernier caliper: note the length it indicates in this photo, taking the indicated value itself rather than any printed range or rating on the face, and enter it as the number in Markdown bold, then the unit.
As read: **21.2** mm
